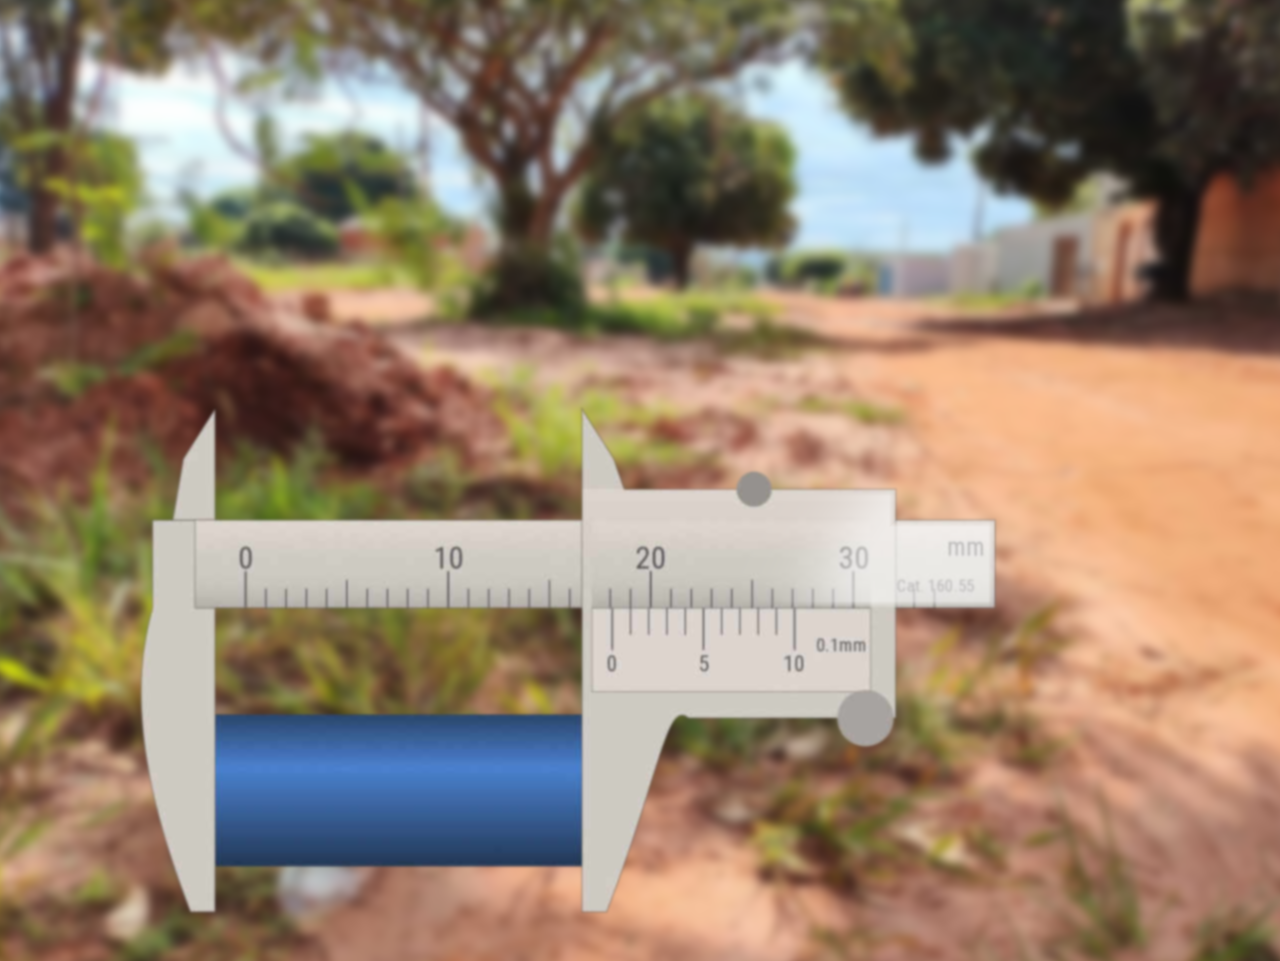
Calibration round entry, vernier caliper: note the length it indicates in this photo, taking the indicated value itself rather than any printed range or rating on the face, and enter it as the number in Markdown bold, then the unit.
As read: **18.1** mm
